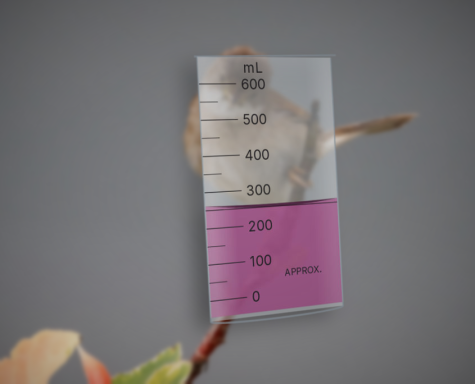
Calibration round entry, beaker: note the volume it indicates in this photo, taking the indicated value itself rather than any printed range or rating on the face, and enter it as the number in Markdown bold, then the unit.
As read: **250** mL
